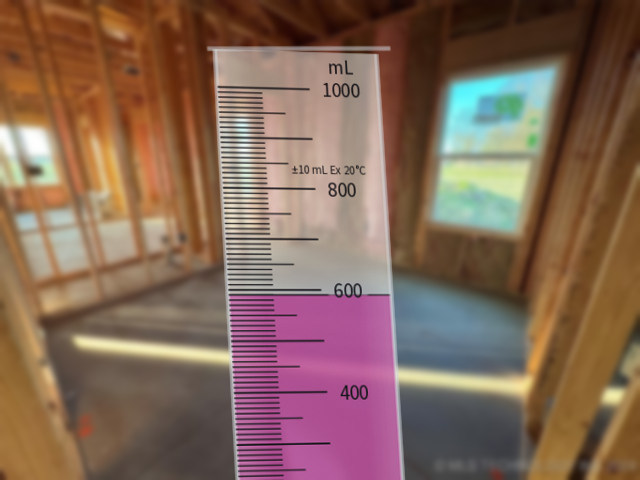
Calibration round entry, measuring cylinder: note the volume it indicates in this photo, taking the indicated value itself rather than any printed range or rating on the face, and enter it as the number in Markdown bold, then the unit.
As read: **590** mL
